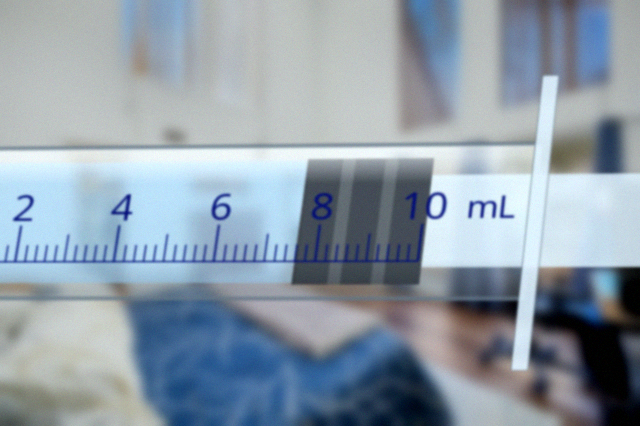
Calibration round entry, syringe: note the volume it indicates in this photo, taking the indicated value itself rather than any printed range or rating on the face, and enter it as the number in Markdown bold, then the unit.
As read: **7.6** mL
